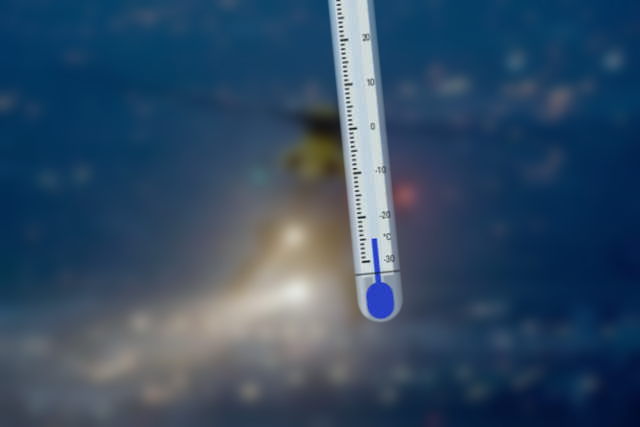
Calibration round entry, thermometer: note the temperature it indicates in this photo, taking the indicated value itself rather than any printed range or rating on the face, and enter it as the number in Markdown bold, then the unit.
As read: **-25** °C
